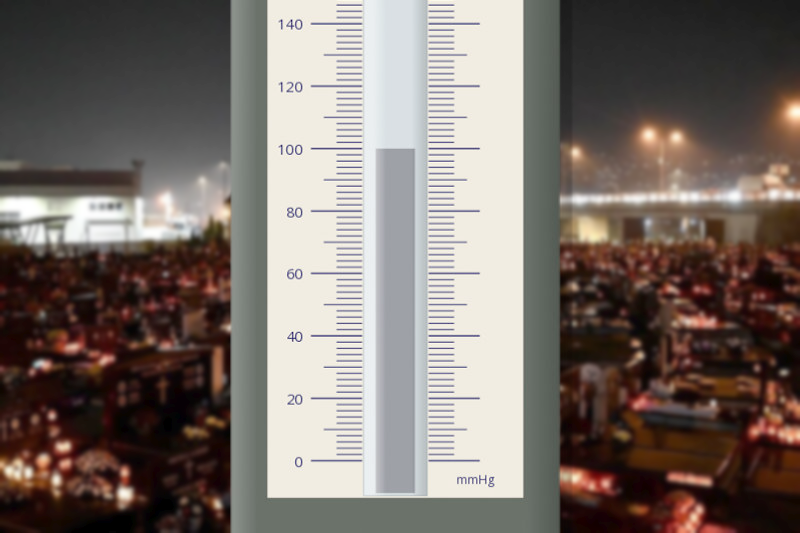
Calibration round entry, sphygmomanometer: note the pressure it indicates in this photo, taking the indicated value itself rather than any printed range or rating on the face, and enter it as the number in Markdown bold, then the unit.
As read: **100** mmHg
